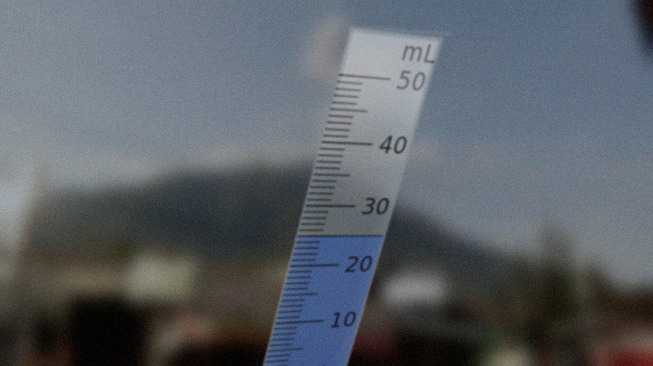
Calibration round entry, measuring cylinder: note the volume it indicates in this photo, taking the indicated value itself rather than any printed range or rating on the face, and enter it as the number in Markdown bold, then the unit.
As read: **25** mL
